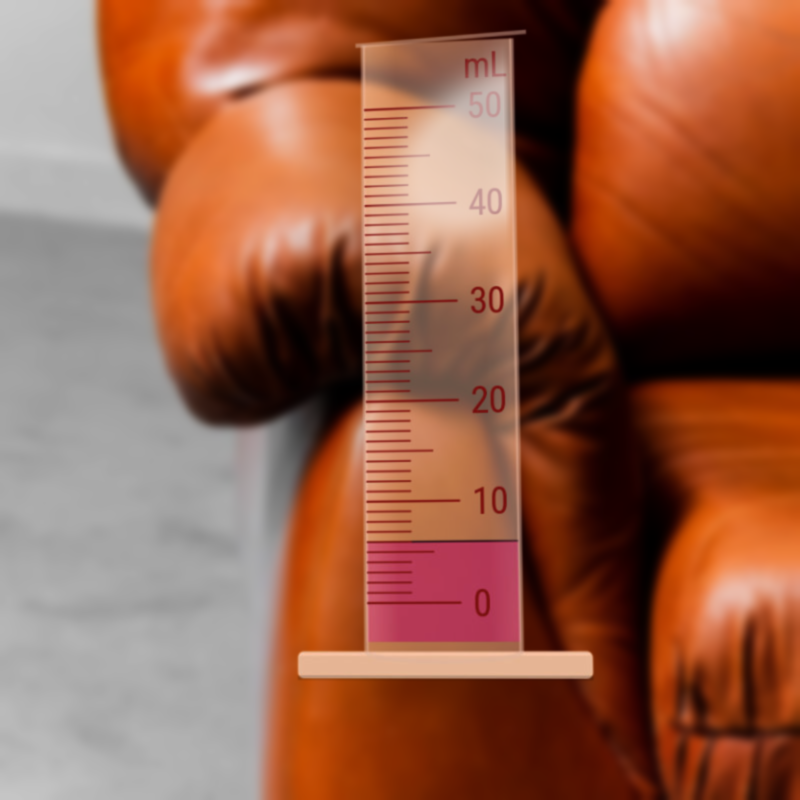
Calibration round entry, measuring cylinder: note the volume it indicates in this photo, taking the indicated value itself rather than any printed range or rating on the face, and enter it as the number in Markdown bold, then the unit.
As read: **6** mL
